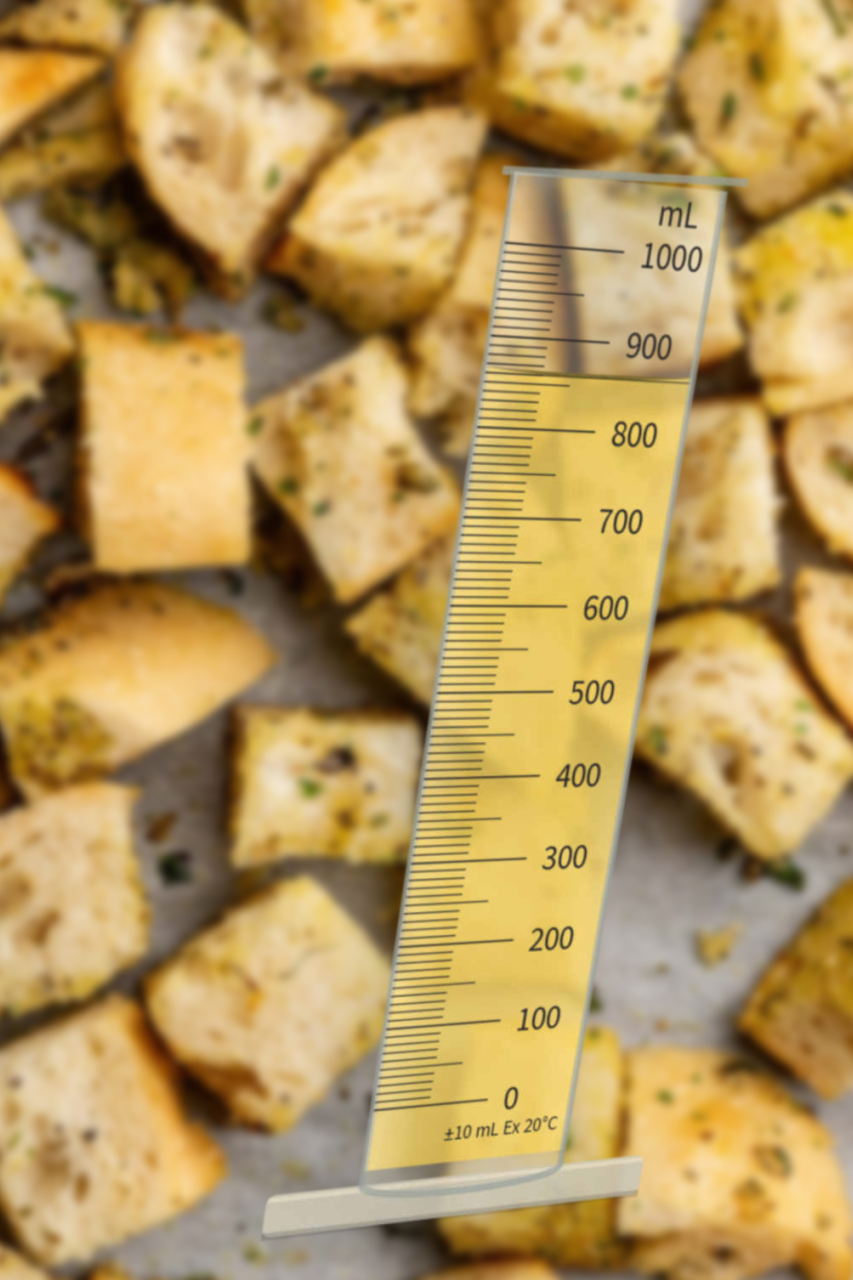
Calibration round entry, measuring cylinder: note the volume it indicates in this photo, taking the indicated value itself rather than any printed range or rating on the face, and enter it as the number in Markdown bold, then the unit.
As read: **860** mL
